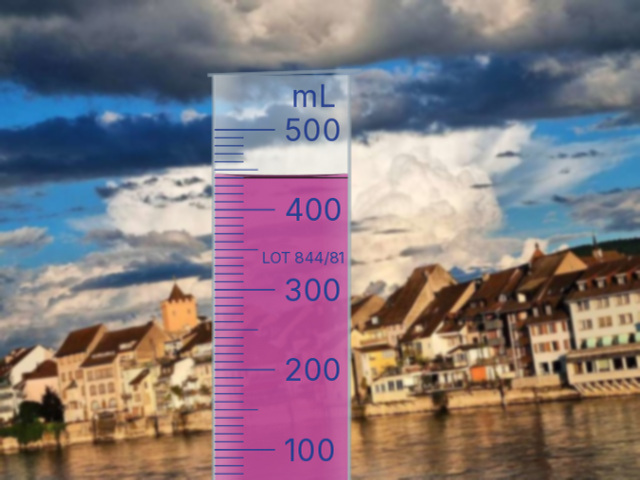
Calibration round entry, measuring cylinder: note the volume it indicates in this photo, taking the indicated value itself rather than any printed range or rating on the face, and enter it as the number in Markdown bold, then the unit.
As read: **440** mL
